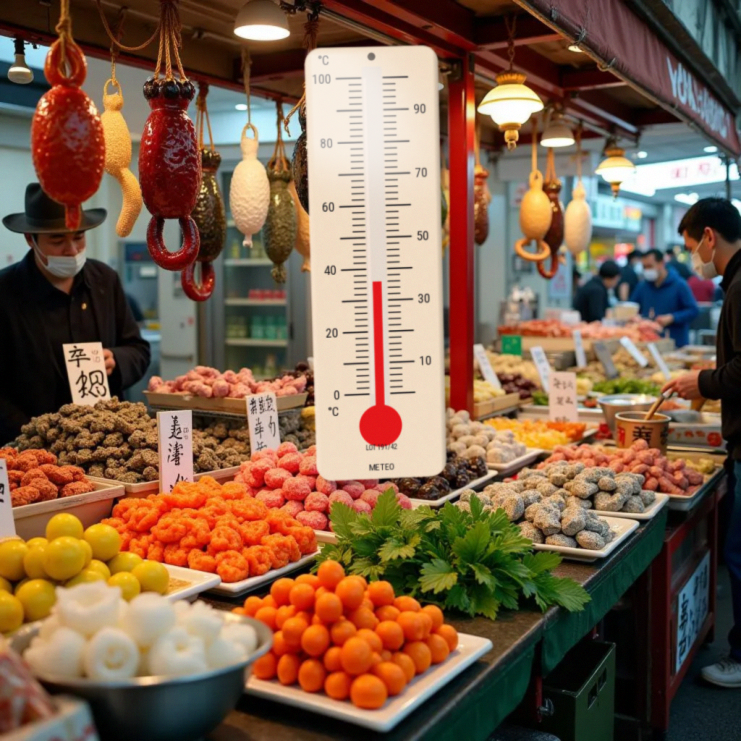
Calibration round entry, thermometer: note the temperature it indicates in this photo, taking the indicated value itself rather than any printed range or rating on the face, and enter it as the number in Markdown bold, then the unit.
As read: **36** °C
